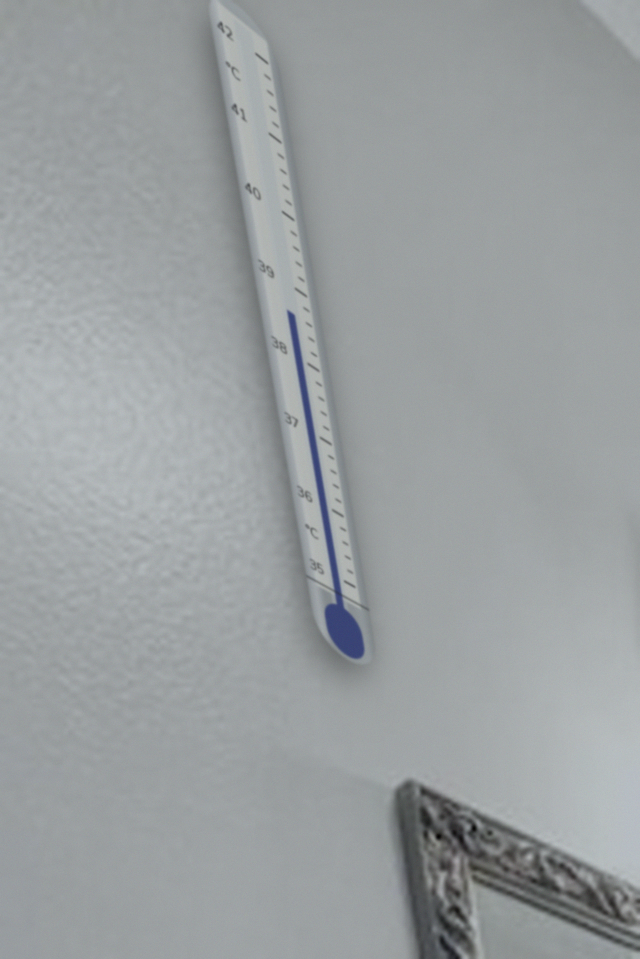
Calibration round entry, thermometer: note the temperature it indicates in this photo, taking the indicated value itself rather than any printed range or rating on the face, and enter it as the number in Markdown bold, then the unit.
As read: **38.6** °C
